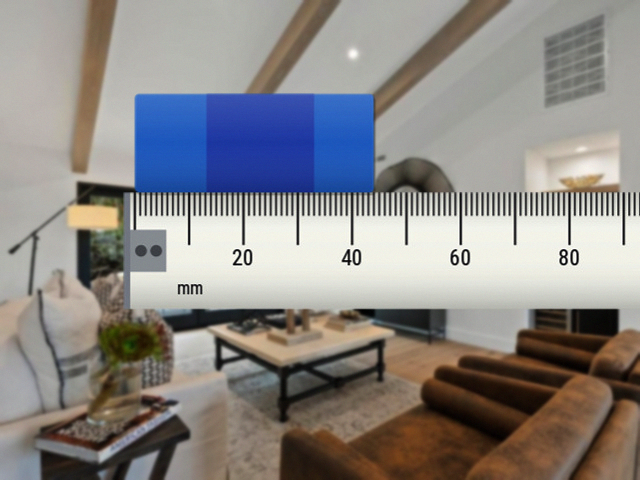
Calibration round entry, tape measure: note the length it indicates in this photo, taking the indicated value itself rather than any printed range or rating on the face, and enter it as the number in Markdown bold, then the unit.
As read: **44** mm
